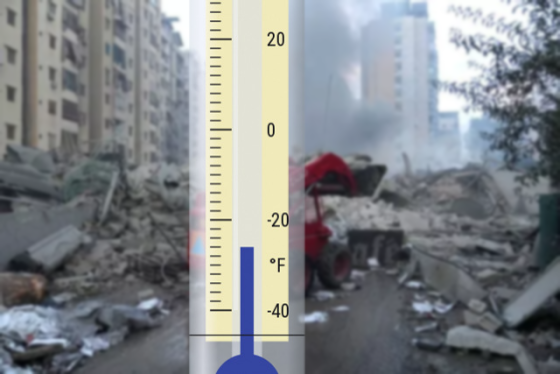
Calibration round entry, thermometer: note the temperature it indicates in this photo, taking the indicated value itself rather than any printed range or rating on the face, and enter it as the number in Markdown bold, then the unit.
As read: **-26** °F
